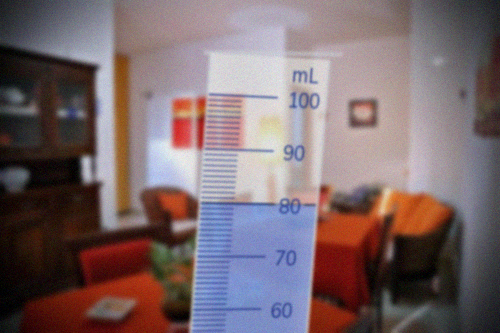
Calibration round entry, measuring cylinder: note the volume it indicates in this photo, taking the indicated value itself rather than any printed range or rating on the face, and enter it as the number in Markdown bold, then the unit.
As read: **80** mL
